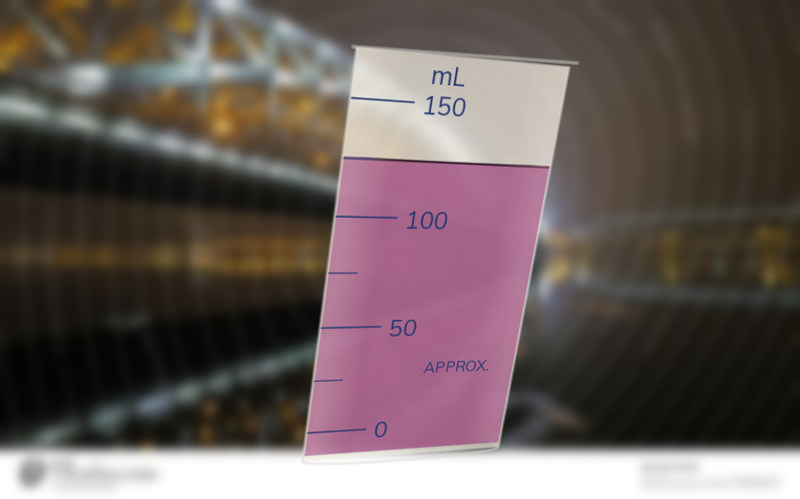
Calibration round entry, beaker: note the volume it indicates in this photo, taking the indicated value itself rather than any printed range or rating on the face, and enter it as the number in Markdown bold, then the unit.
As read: **125** mL
